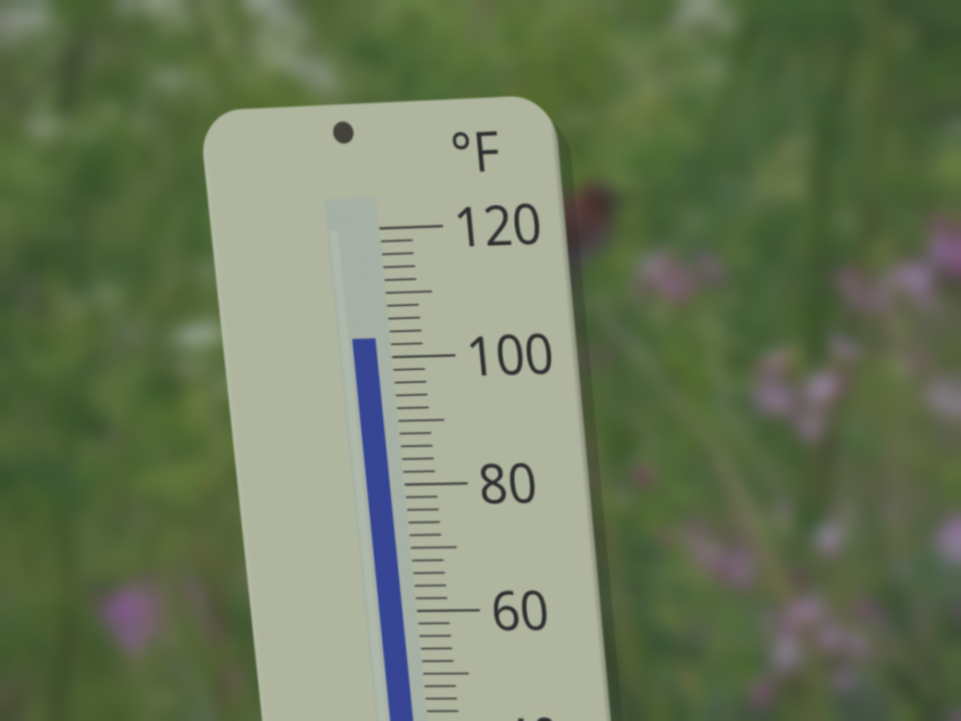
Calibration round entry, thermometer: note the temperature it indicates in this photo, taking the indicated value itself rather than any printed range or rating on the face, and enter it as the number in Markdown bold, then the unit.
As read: **103** °F
